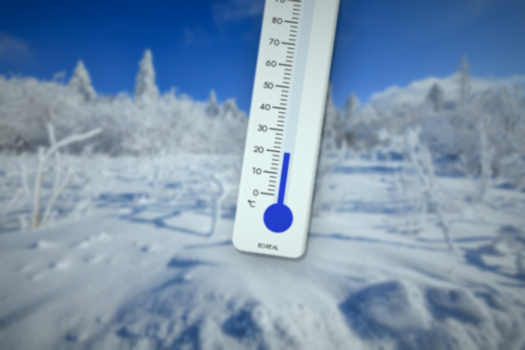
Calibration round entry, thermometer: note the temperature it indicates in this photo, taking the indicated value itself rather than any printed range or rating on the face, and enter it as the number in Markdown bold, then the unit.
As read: **20** °C
